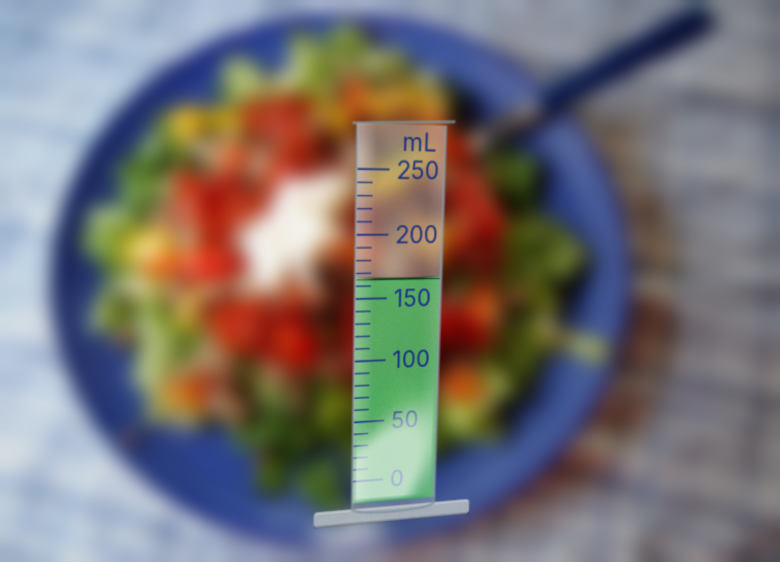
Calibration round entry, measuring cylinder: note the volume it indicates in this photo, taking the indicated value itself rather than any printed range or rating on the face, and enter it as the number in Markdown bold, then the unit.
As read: **165** mL
